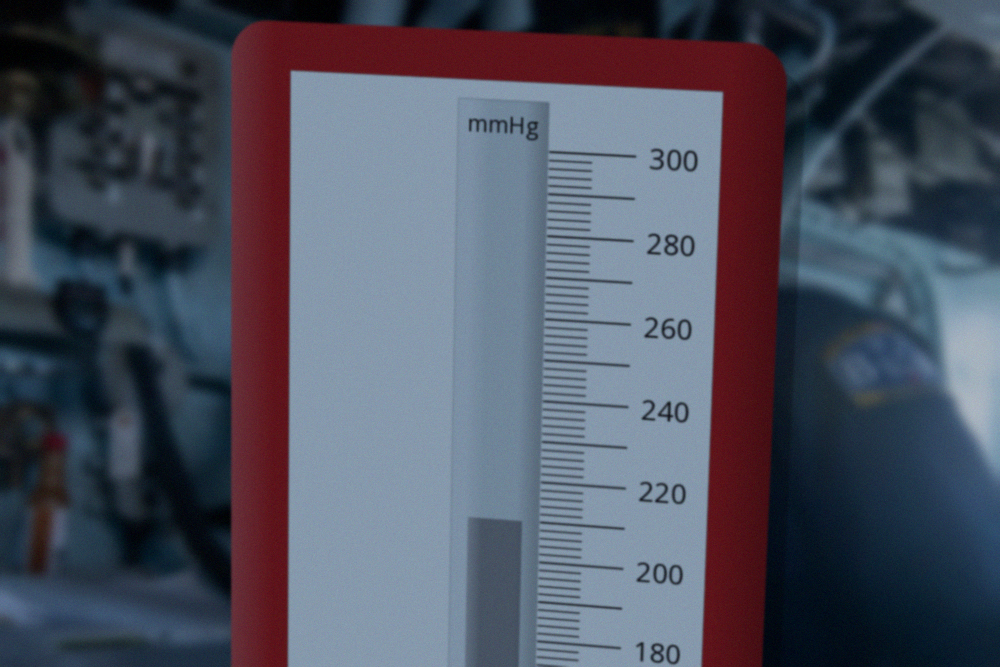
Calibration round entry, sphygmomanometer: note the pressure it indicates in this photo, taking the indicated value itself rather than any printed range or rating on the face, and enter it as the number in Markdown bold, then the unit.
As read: **210** mmHg
